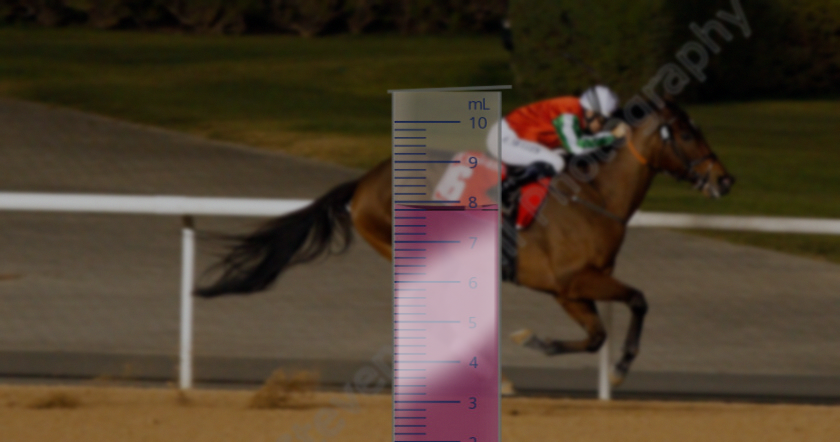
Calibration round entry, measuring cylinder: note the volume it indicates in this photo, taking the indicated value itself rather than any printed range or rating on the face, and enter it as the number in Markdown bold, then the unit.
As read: **7.8** mL
